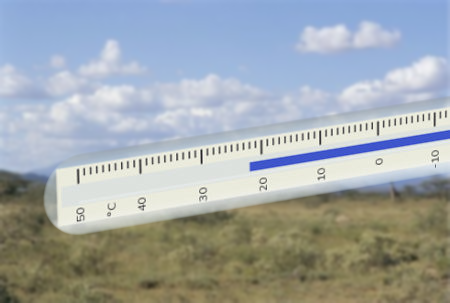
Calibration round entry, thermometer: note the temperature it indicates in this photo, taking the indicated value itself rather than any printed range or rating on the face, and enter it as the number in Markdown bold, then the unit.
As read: **22** °C
